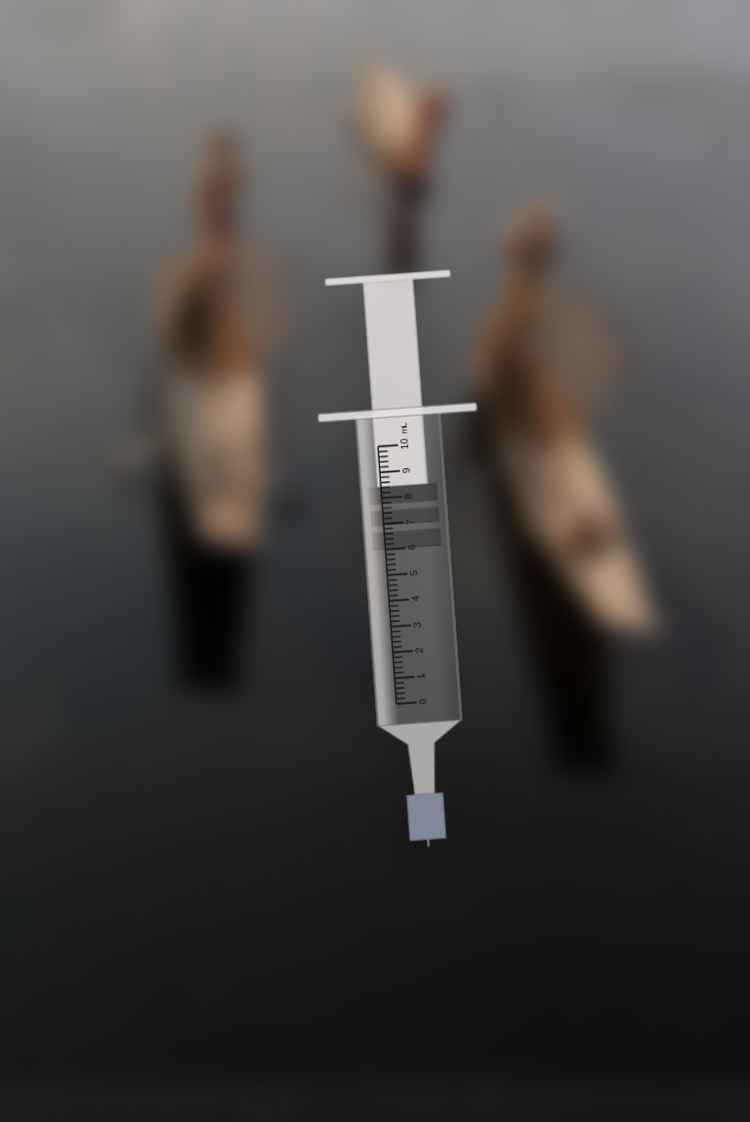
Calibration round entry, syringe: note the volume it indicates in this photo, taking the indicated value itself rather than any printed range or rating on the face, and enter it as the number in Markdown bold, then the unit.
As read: **6** mL
